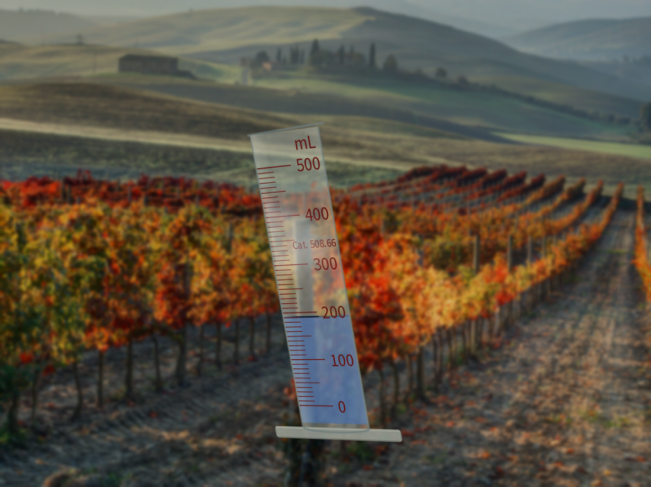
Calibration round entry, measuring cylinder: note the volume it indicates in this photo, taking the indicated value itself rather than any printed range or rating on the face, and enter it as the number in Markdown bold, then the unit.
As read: **190** mL
